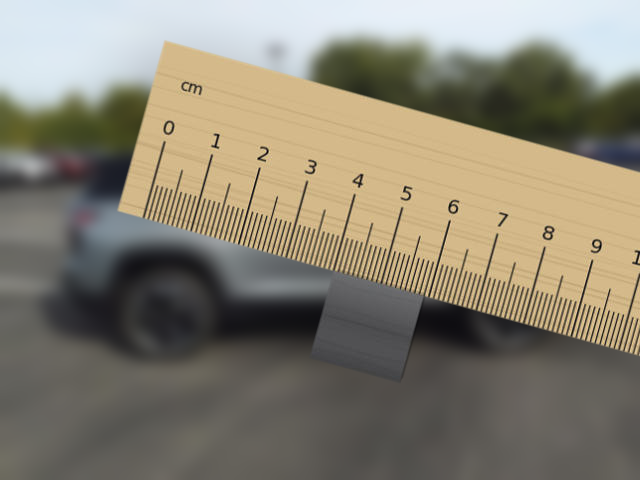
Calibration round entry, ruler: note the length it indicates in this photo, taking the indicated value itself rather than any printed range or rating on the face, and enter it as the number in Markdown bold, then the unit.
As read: **1.9** cm
